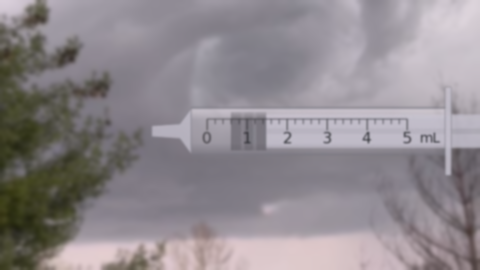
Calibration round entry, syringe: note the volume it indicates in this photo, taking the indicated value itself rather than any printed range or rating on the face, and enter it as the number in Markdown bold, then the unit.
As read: **0.6** mL
